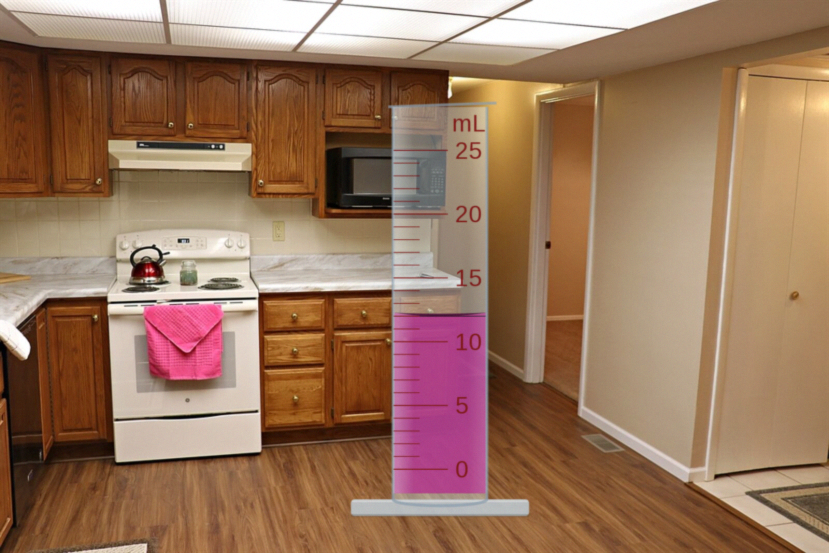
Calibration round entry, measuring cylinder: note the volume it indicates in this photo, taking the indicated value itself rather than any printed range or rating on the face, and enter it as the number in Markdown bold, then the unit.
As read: **12** mL
